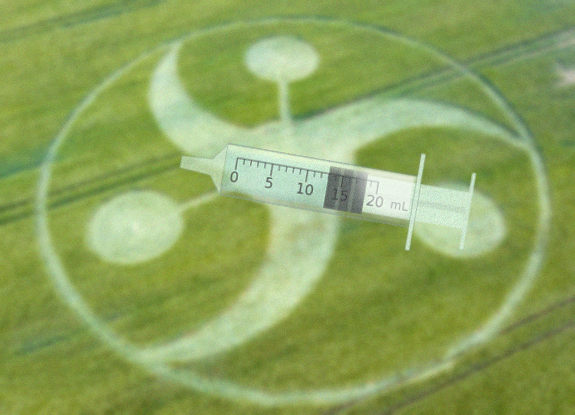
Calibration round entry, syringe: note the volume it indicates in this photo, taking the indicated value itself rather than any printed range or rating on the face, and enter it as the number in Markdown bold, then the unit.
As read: **13** mL
